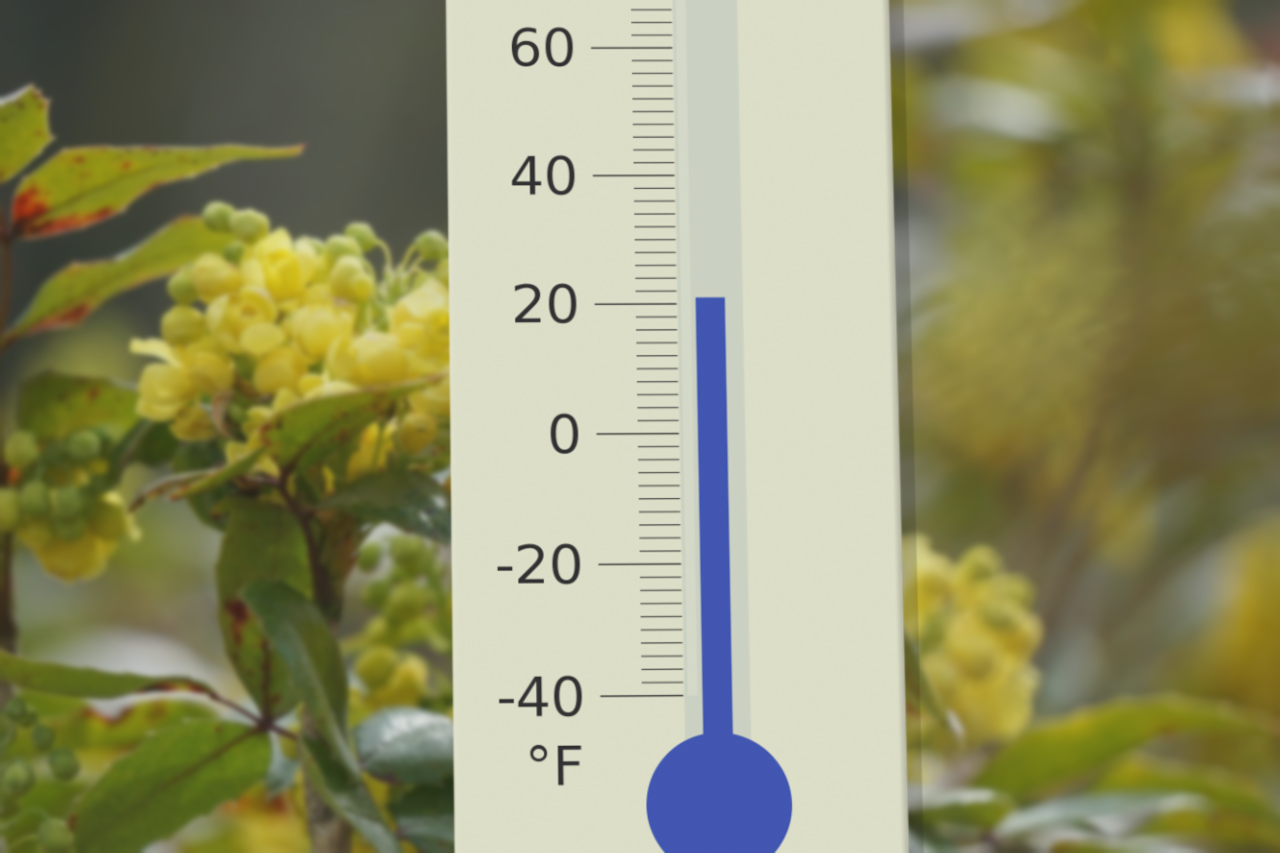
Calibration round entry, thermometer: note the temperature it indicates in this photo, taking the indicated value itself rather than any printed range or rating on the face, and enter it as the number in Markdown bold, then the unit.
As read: **21** °F
